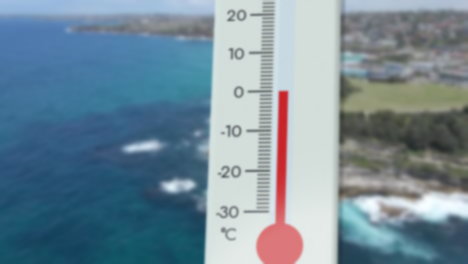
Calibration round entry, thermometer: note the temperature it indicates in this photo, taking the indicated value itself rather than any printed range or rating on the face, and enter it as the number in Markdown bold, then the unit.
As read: **0** °C
